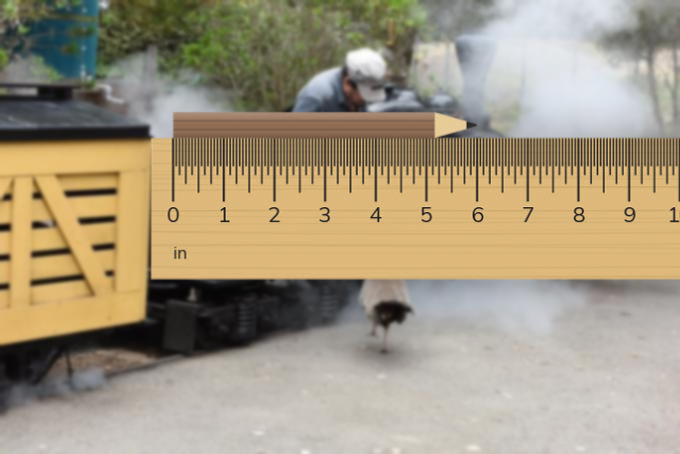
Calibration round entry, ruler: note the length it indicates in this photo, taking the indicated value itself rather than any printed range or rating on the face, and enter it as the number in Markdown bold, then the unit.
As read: **6** in
